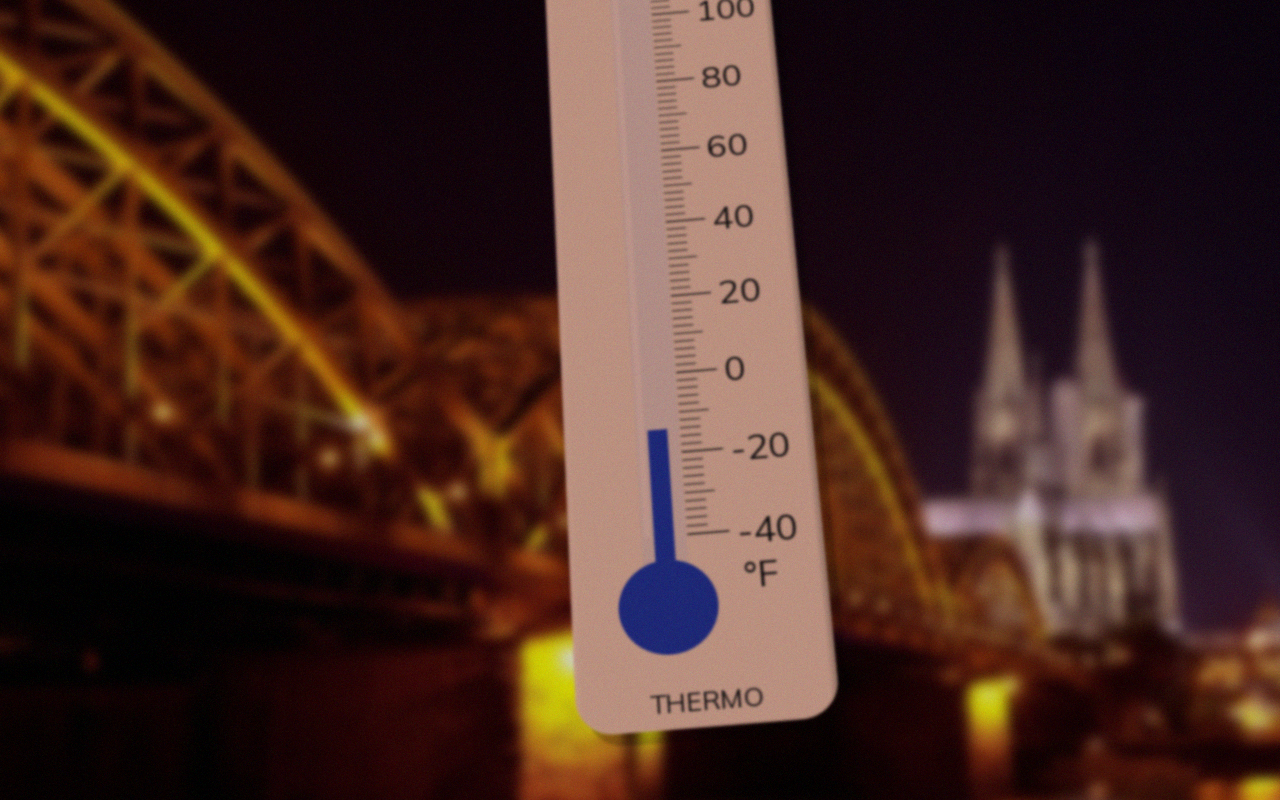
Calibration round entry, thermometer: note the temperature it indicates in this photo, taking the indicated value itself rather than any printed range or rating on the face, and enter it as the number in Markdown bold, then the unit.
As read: **-14** °F
